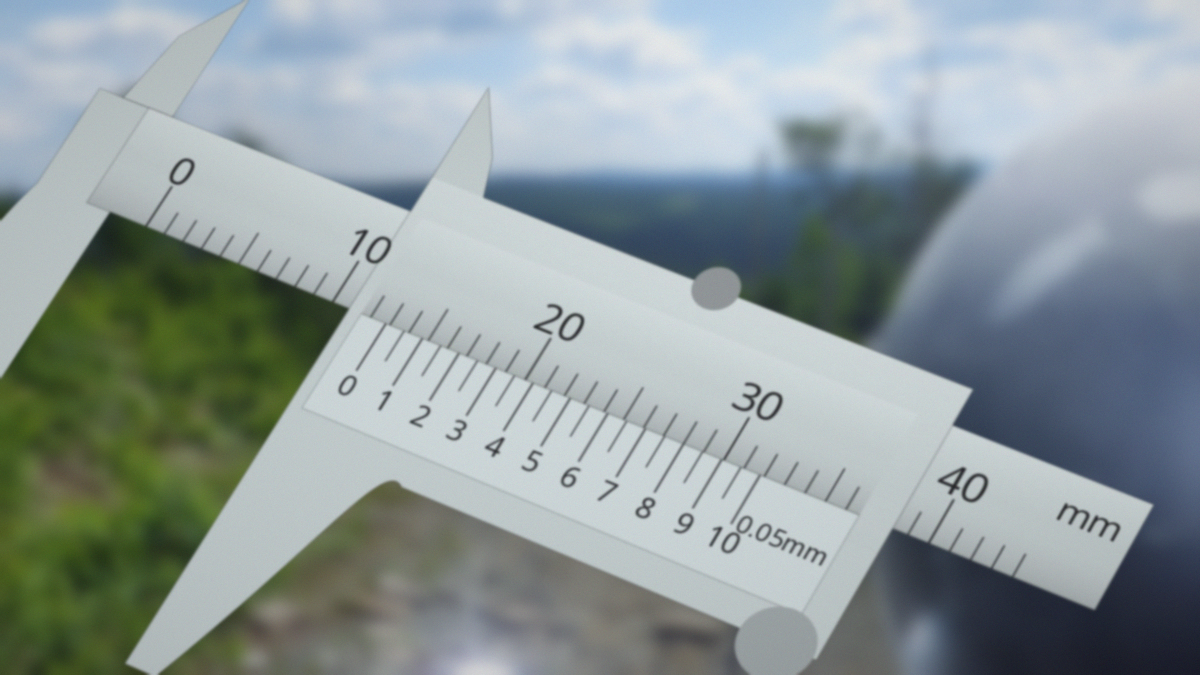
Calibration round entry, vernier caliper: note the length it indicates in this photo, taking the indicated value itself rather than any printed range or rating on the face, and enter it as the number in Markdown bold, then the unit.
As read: **12.8** mm
